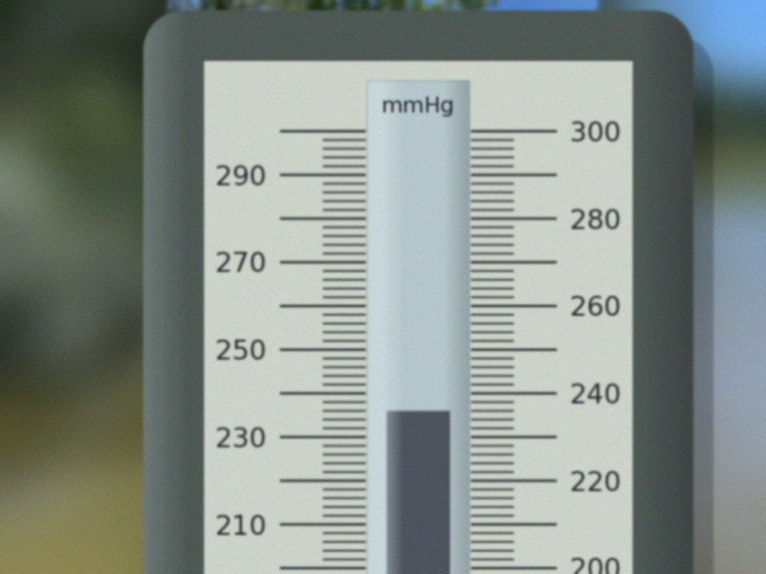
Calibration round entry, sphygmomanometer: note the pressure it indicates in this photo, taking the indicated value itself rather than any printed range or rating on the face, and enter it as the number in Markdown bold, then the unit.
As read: **236** mmHg
